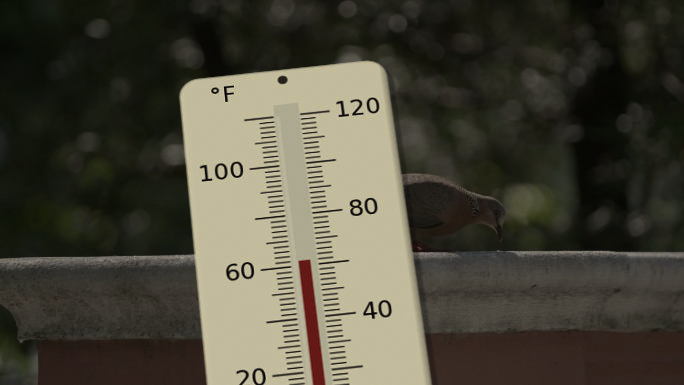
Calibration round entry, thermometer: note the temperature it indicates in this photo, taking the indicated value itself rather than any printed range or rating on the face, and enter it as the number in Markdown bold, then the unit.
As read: **62** °F
